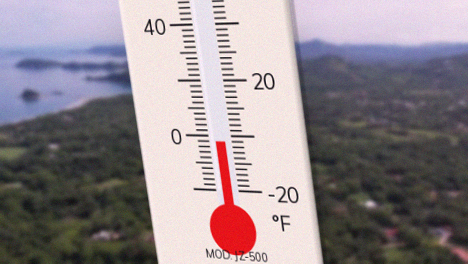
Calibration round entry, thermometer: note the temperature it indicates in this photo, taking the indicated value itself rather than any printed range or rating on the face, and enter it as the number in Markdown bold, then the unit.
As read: **-2** °F
